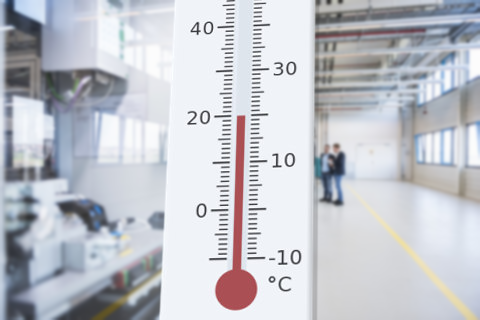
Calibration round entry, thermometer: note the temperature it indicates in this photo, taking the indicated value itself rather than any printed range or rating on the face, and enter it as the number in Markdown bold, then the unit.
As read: **20** °C
